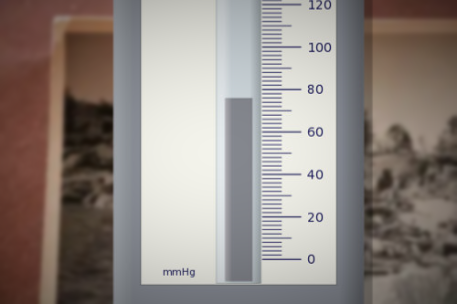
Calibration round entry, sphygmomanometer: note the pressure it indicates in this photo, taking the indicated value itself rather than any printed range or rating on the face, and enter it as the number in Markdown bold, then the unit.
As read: **76** mmHg
